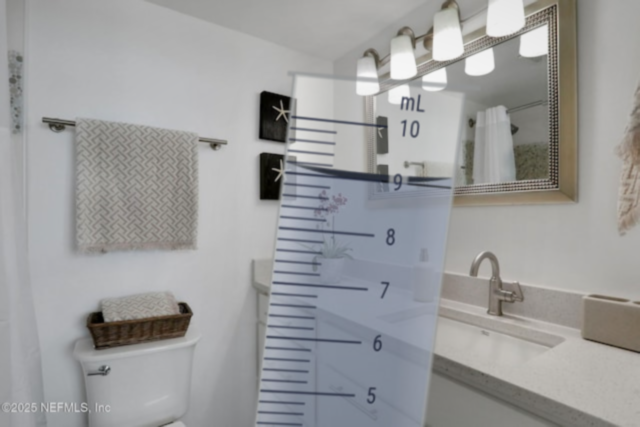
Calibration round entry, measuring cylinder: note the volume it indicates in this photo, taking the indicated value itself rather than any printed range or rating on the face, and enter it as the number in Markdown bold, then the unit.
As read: **9** mL
